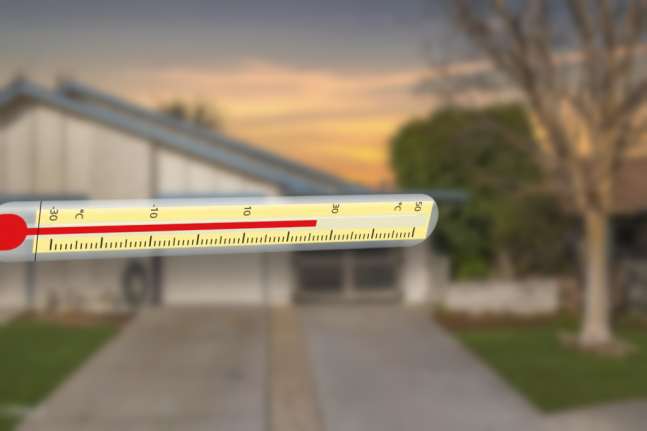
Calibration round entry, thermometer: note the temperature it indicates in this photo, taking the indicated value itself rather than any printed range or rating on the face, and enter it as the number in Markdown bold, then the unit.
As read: **26** °C
